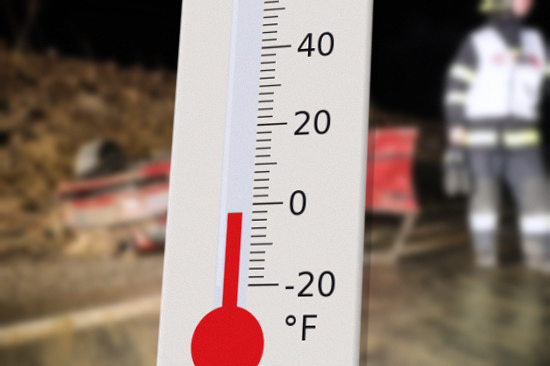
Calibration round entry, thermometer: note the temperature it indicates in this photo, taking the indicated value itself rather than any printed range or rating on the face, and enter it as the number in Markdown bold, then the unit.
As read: **-2** °F
